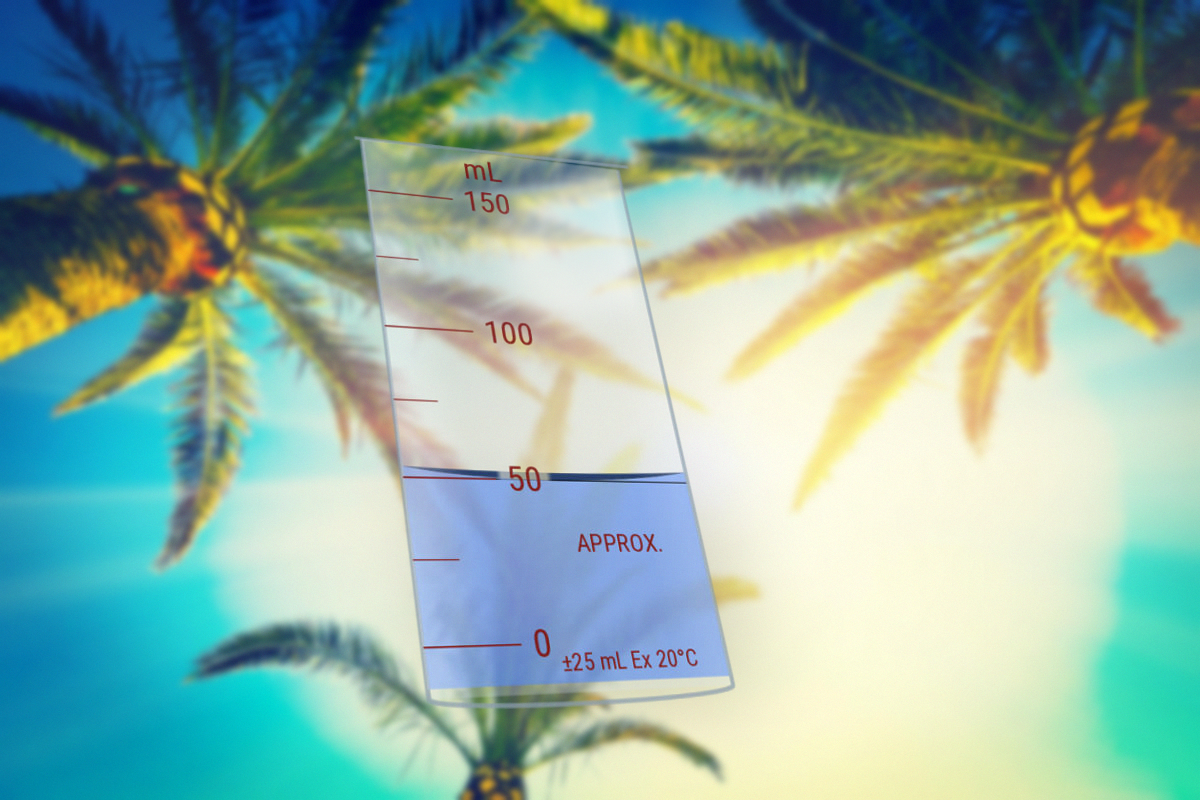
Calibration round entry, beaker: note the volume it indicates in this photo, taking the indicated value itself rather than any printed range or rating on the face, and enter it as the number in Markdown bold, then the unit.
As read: **50** mL
